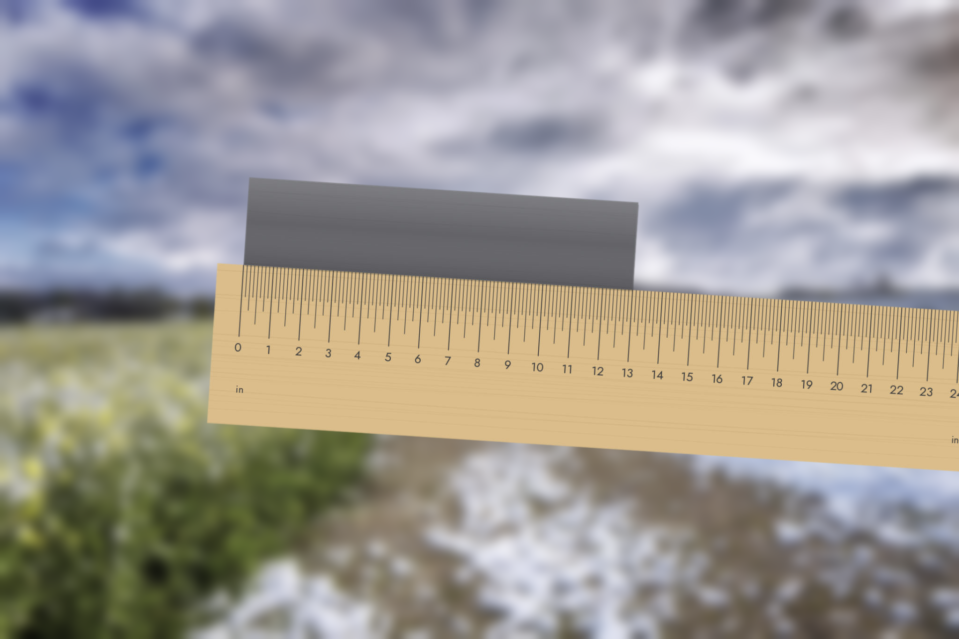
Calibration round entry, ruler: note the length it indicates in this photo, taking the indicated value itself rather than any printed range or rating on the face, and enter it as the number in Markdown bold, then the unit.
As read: **13** in
